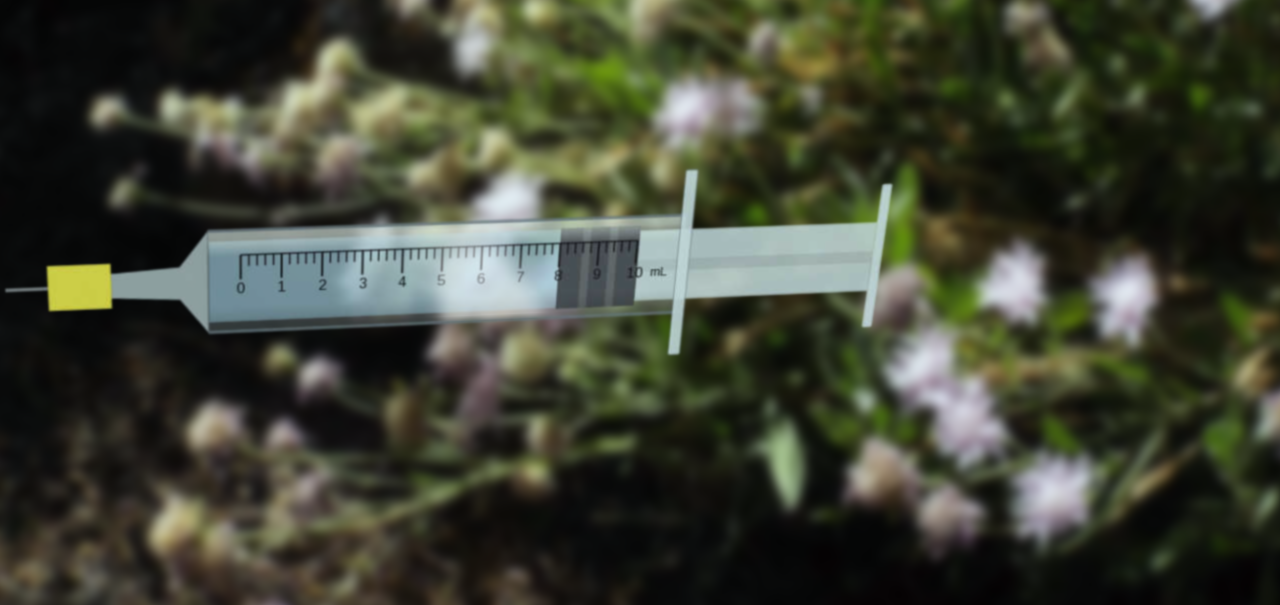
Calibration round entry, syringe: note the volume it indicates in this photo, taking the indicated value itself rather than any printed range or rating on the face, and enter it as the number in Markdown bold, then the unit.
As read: **8** mL
